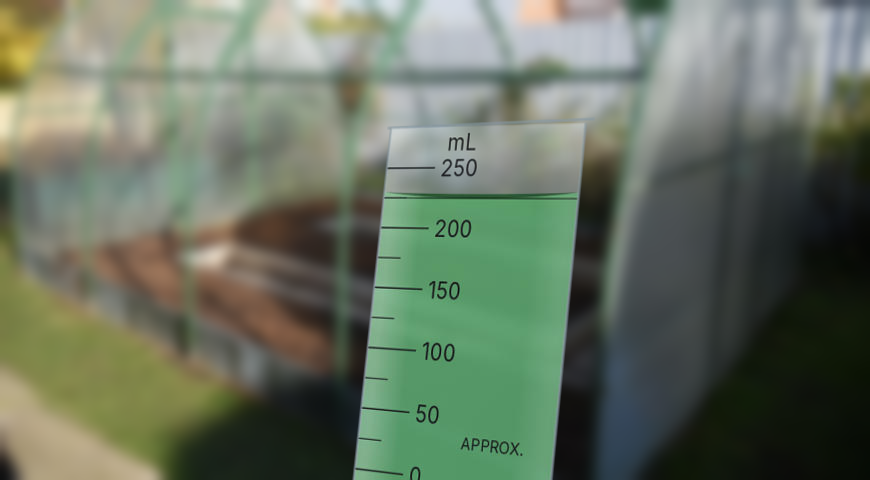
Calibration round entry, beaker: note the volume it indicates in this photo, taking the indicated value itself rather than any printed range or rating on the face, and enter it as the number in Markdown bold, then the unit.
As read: **225** mL
